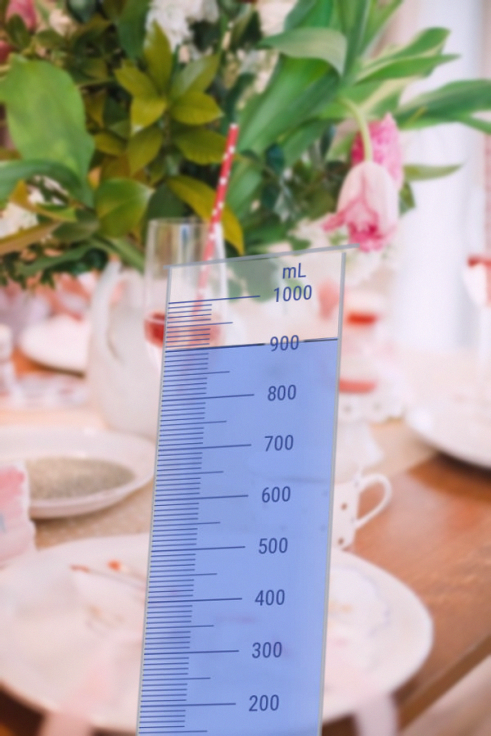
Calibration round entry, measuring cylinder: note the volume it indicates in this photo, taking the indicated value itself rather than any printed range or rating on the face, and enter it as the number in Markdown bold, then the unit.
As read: **900** mL
